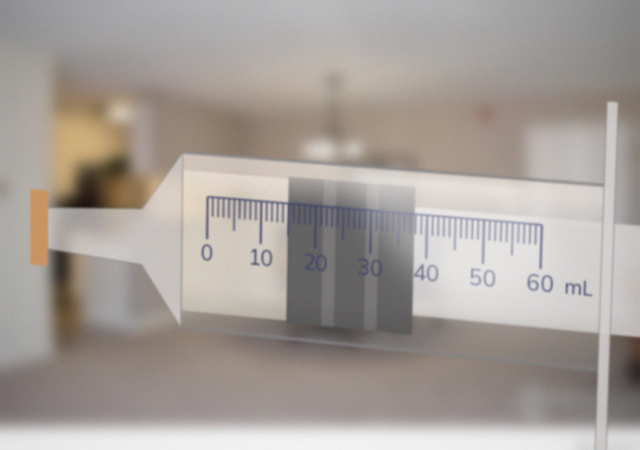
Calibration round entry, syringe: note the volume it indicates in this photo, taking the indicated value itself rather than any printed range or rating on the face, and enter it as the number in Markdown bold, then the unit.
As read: **15** mL
